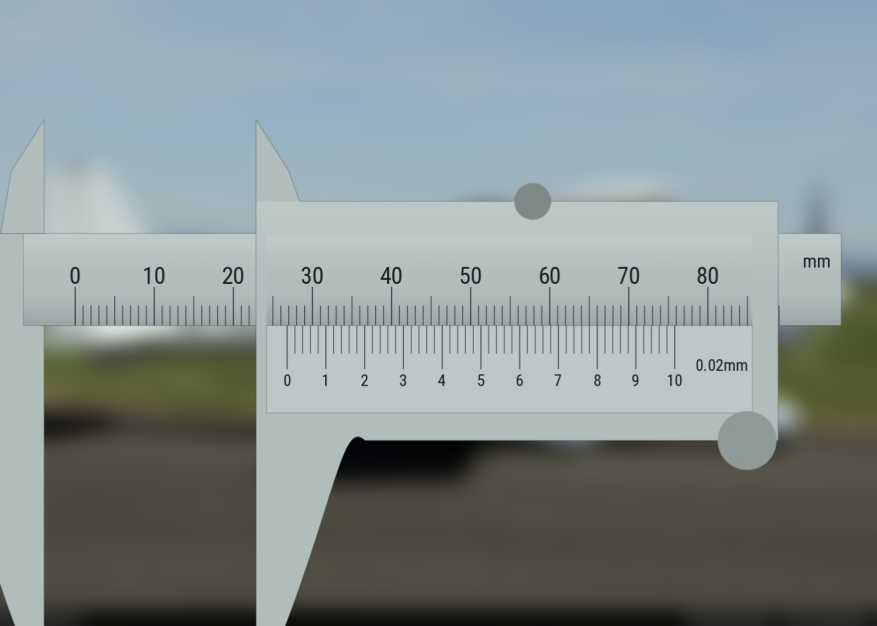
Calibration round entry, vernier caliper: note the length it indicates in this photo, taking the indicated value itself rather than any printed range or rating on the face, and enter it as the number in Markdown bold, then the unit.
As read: **26.8** mm
